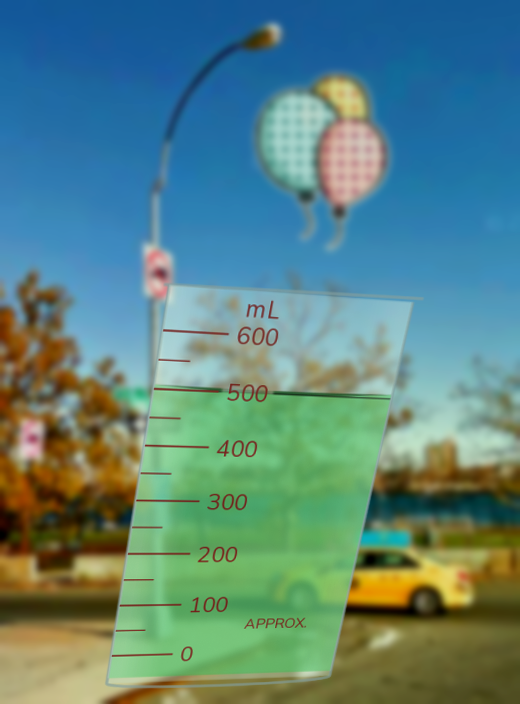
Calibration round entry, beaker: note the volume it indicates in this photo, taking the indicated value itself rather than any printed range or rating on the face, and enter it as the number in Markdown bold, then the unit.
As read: **500** mL
